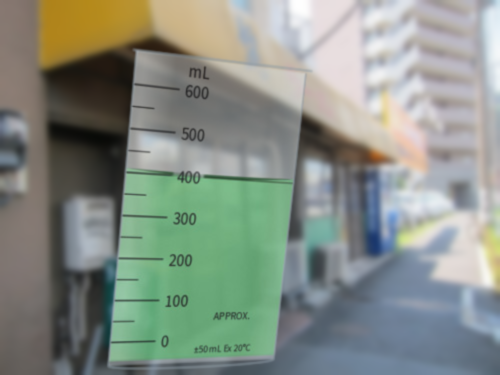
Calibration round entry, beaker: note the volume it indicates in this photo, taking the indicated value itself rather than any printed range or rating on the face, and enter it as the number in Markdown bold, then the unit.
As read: **400** mL
